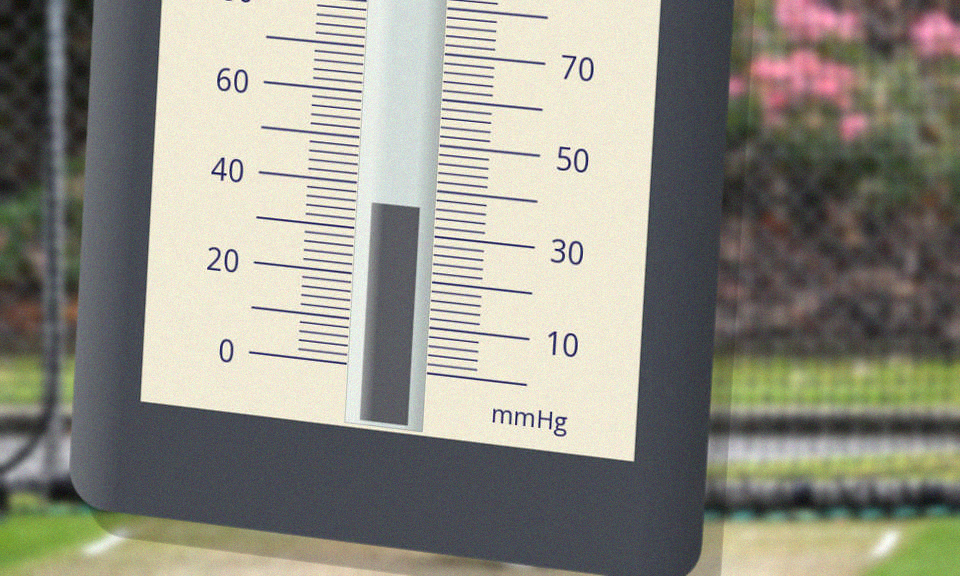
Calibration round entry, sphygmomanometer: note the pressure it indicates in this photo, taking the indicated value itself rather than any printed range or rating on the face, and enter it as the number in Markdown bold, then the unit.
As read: **36** mmHg
